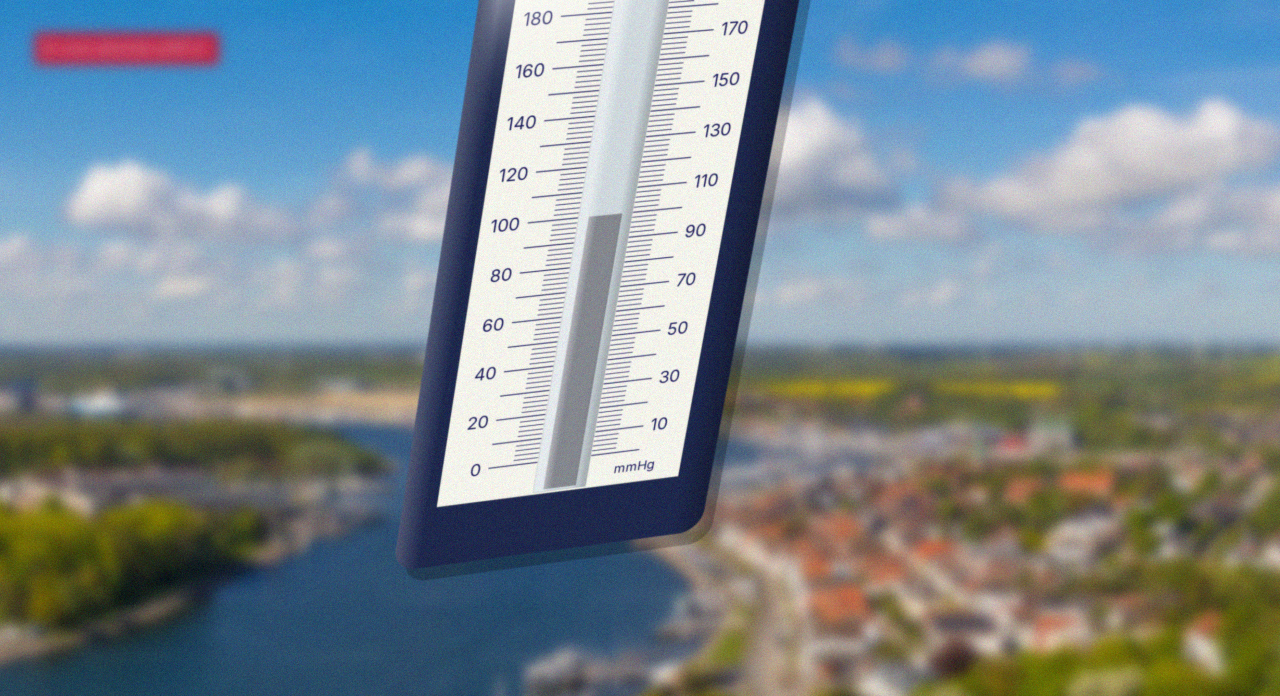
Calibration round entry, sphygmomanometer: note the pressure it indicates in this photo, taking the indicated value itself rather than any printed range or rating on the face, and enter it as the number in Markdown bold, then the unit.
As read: **100** mmHg
